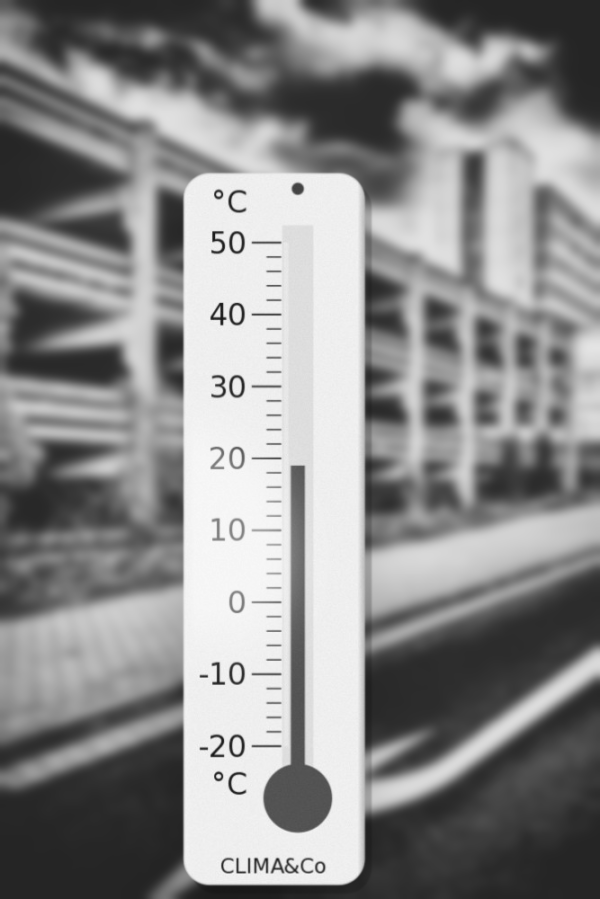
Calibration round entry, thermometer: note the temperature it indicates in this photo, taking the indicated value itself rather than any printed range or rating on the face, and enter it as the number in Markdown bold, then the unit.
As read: **19** °C
